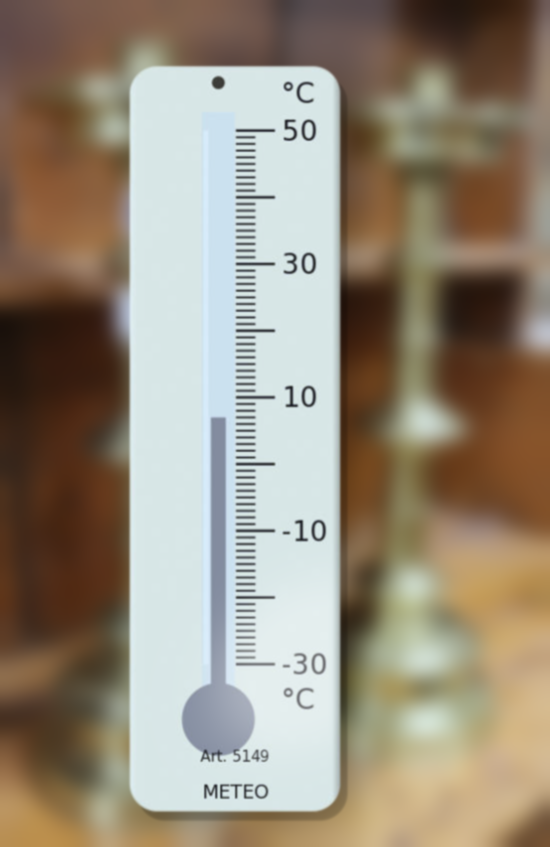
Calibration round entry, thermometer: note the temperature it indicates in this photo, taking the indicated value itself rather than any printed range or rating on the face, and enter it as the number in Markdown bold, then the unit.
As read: **7** °C
